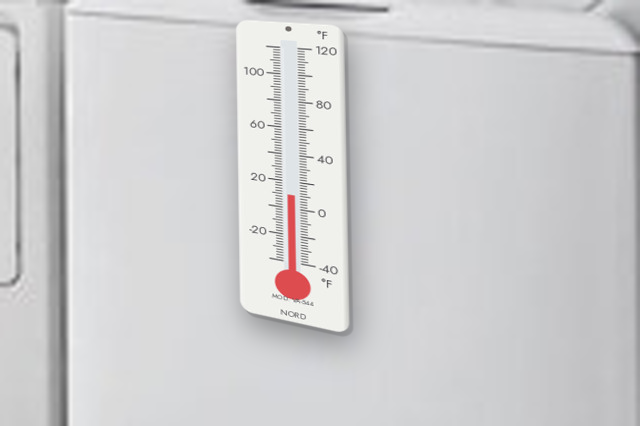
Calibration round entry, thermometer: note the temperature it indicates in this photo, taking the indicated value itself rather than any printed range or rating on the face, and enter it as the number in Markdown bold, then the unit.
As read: **10** °F
